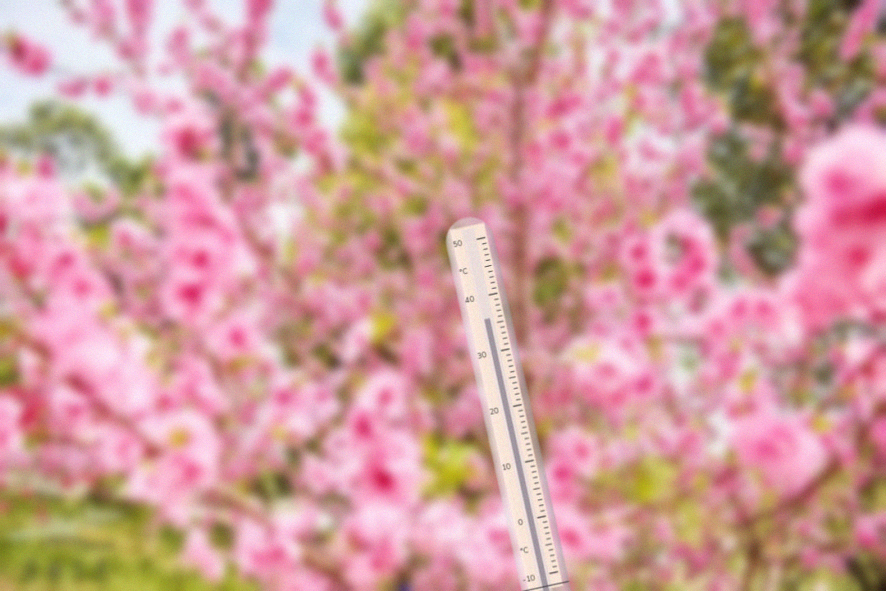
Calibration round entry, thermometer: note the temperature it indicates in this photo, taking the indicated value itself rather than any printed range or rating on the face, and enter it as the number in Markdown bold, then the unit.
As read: **36** °C
